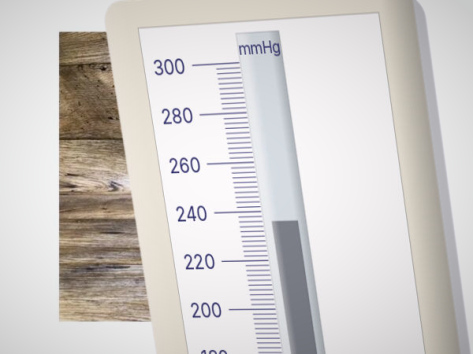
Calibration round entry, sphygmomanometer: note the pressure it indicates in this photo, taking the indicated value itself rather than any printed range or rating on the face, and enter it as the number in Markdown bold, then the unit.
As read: **236** mmHg
